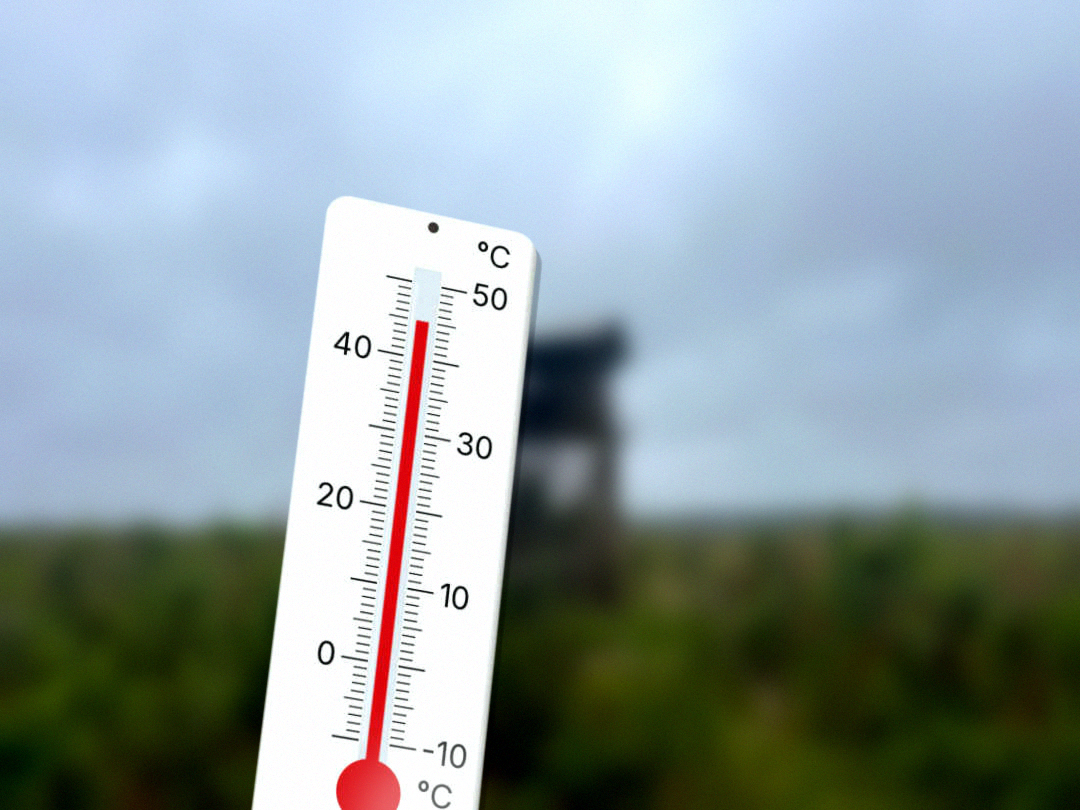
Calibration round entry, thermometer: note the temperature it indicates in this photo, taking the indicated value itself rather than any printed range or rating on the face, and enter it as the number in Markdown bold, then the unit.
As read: **45** °C
